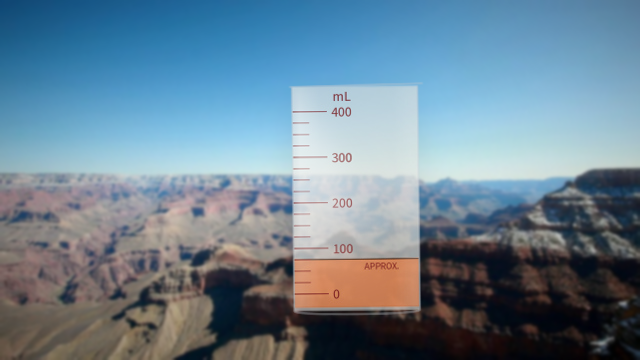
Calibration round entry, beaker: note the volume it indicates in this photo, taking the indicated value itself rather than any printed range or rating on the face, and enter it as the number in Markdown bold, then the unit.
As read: **75** mL
